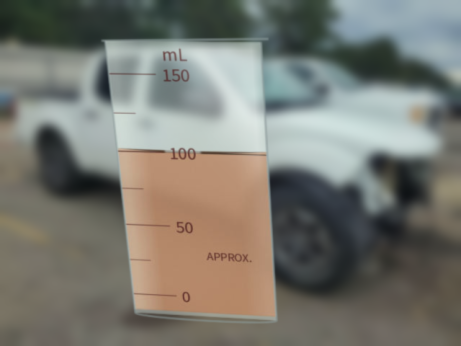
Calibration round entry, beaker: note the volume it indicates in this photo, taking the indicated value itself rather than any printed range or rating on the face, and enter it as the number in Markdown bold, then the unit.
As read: **100** mL
